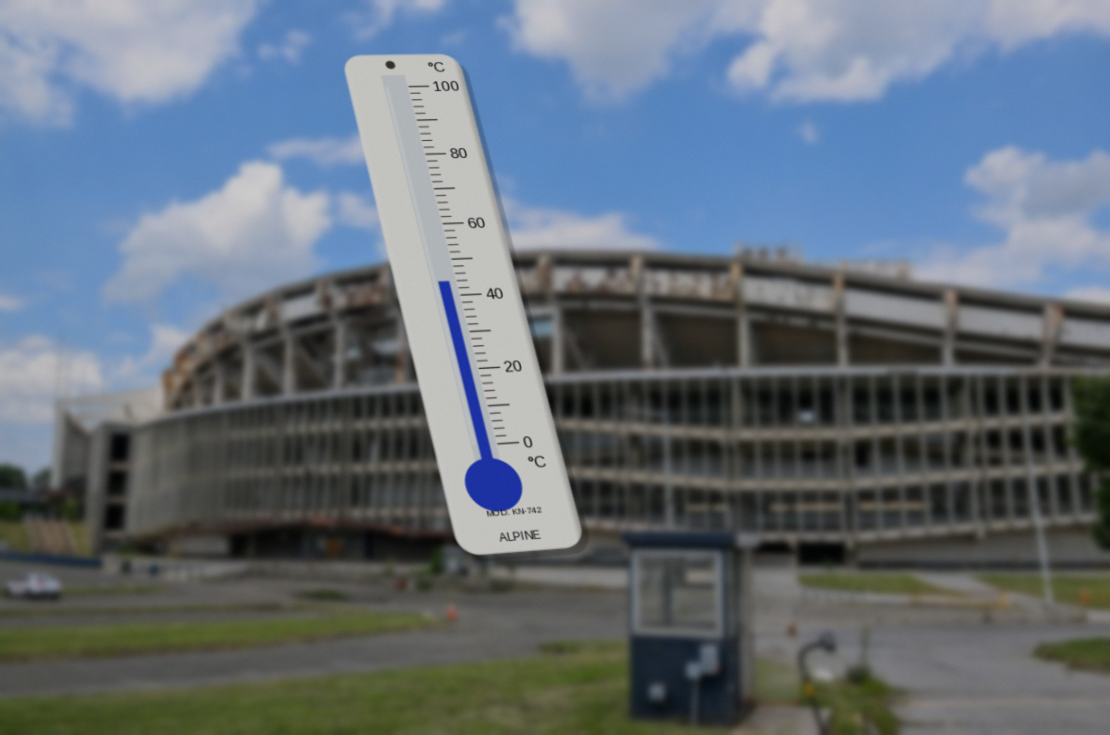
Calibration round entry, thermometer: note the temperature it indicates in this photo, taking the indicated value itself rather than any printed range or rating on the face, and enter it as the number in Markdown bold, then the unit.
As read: **44** °C
